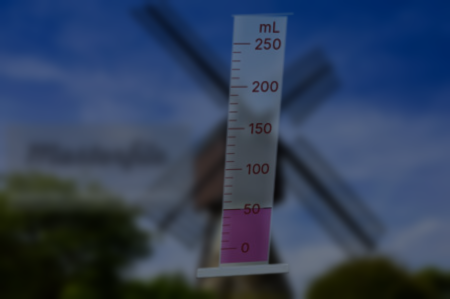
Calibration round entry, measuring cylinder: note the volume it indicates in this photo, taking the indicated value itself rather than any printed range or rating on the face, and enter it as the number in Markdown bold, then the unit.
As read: **50** mL
